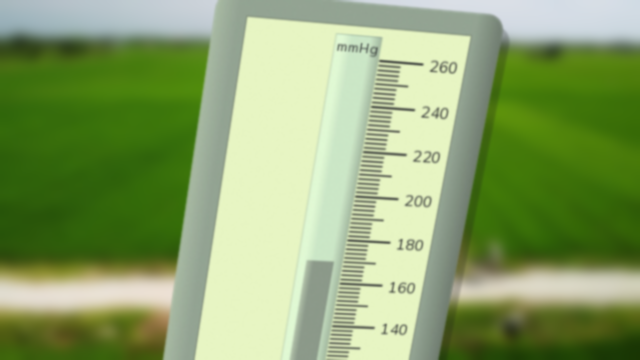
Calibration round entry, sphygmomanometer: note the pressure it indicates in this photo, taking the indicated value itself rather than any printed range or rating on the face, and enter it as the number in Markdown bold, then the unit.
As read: **170** mmHg
